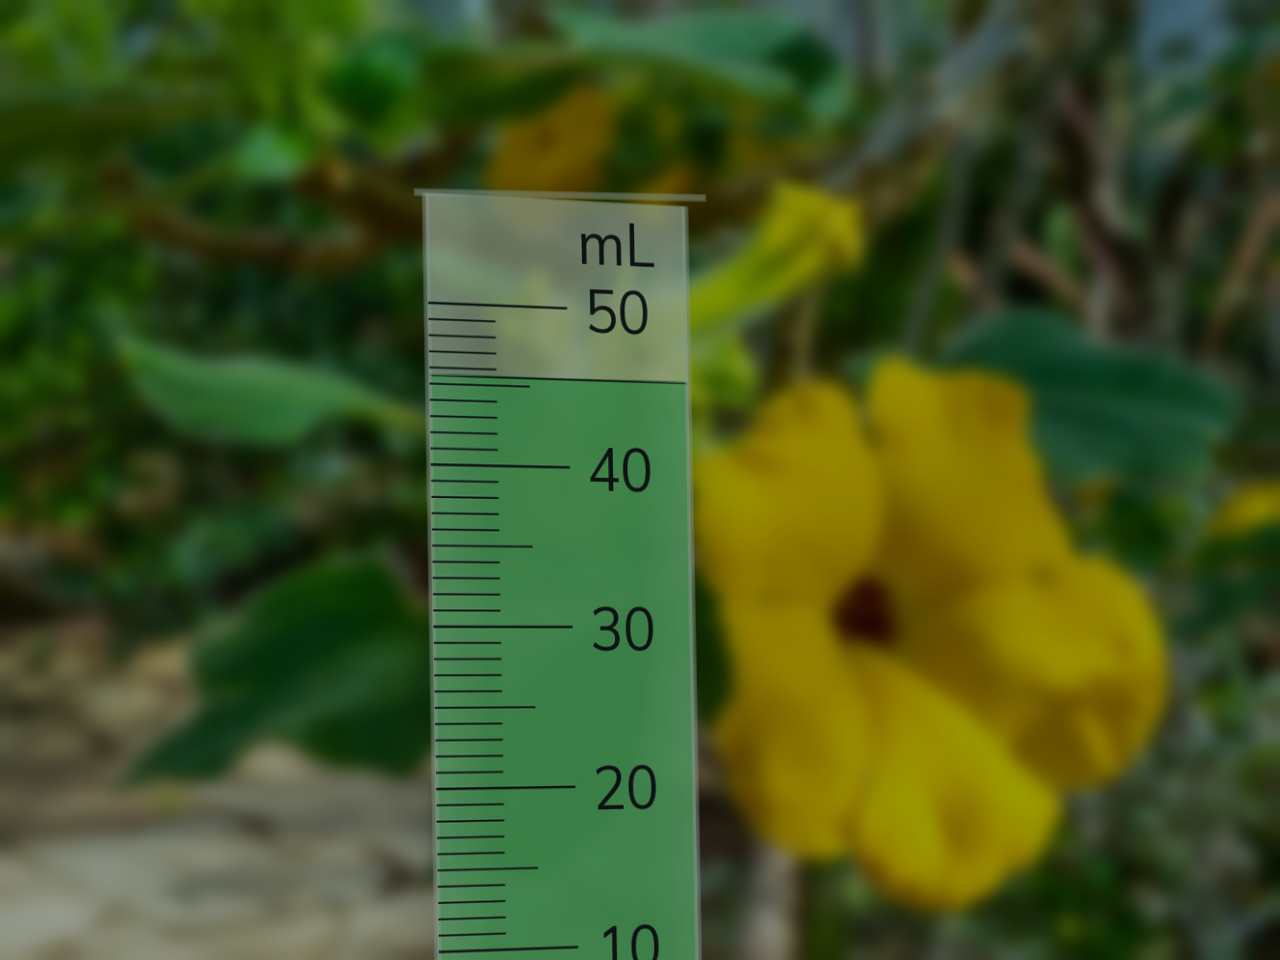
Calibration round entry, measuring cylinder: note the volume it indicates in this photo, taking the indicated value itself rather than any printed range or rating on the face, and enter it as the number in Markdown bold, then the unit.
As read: **45.5** mL
